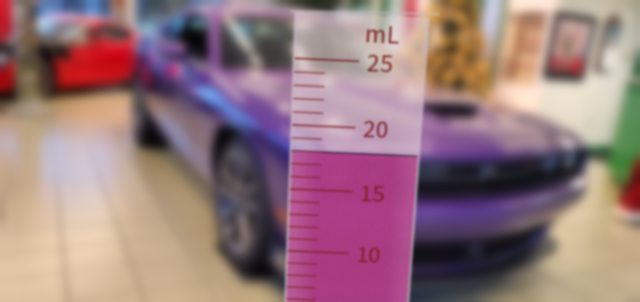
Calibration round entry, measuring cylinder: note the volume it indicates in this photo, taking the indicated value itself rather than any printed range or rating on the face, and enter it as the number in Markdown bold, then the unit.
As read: **18** mL
